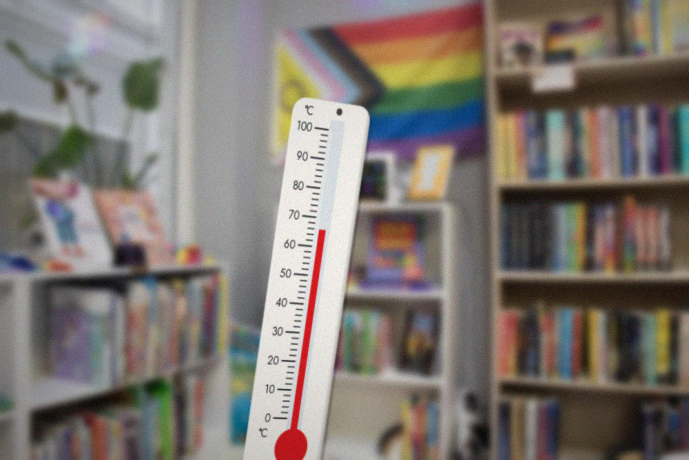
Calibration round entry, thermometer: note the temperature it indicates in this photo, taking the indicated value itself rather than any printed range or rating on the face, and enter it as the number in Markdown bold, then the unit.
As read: **66** °C
